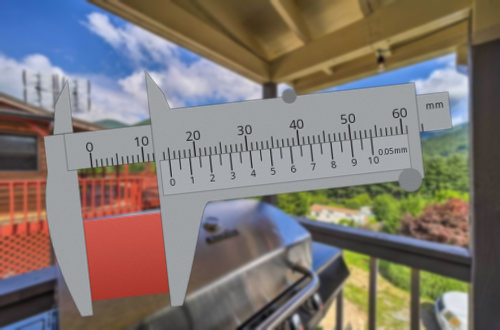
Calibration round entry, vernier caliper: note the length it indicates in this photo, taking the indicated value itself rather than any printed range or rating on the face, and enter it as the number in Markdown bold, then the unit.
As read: **15.0** mm
